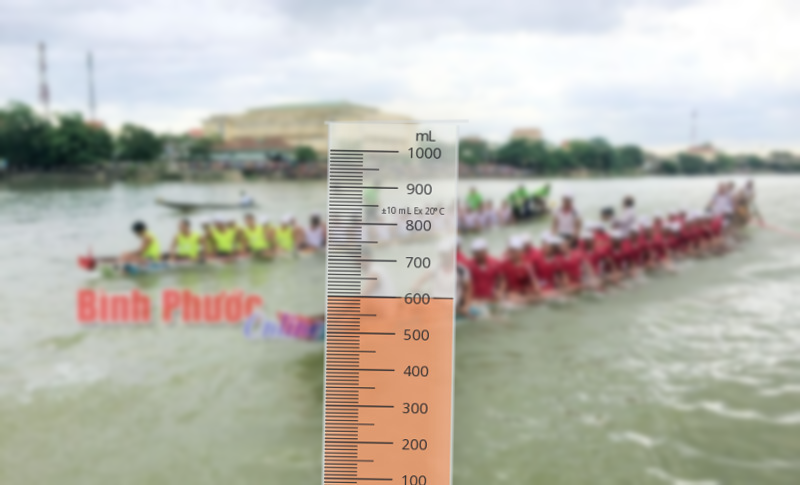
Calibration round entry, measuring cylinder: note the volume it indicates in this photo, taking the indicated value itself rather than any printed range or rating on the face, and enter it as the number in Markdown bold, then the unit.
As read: **600** mL
